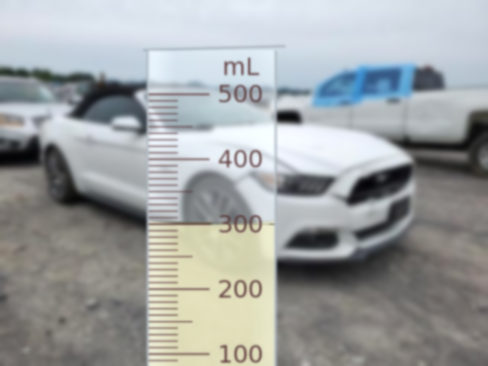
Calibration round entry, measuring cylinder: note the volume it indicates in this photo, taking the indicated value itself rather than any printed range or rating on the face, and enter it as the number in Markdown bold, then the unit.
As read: **300** mL
